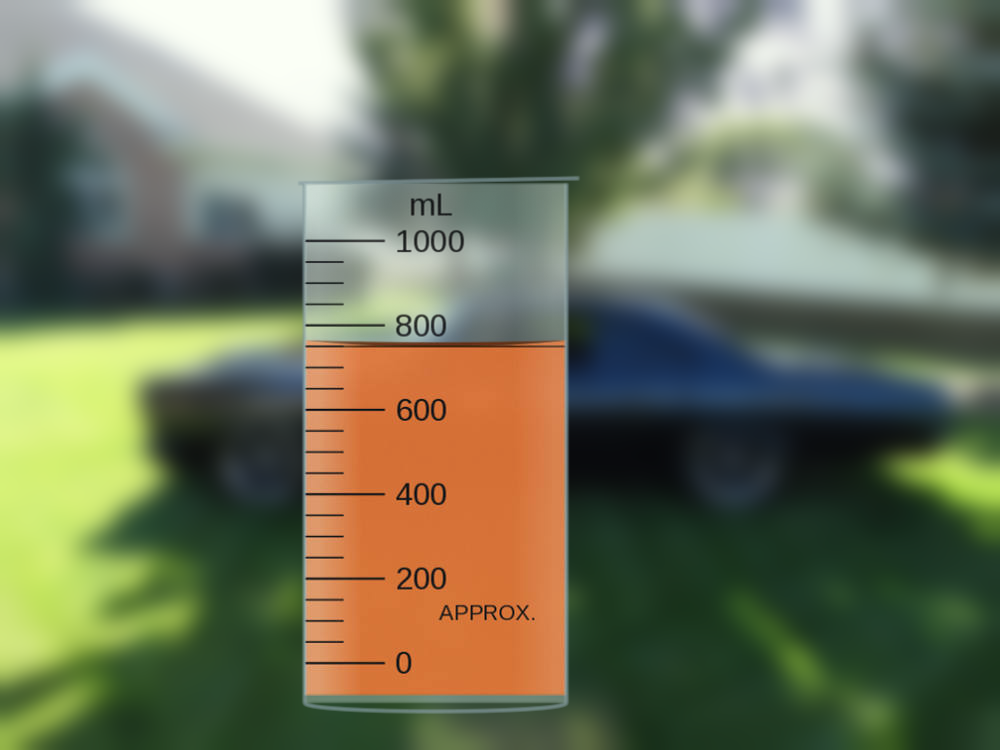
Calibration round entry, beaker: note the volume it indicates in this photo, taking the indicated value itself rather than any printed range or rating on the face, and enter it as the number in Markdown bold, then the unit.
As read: **750** mL
